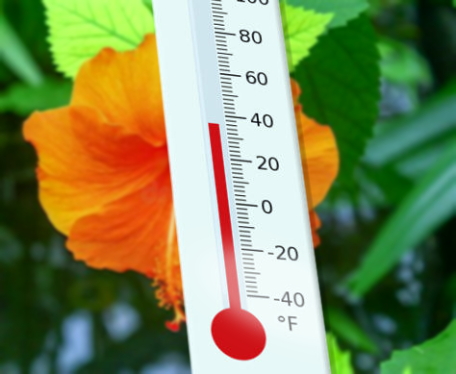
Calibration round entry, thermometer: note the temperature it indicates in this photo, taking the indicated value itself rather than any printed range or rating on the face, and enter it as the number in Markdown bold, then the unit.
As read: **36** °F
